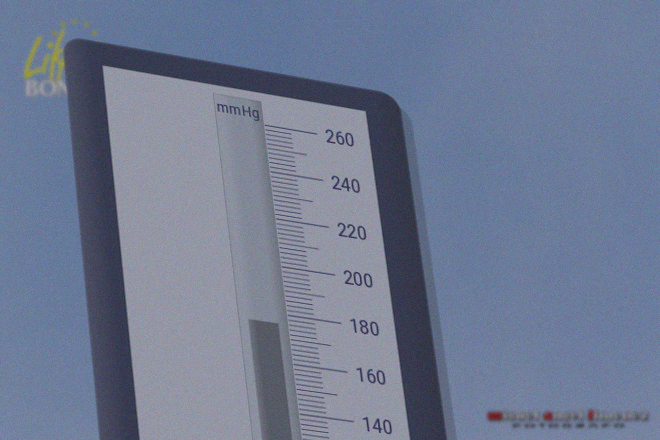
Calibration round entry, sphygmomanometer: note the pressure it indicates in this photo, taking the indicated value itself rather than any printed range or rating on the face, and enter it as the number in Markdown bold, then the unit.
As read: **176** mmHg
